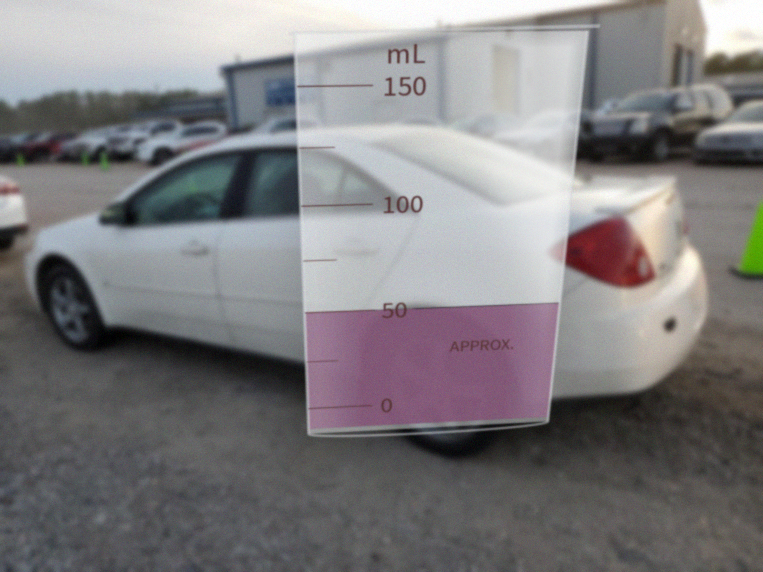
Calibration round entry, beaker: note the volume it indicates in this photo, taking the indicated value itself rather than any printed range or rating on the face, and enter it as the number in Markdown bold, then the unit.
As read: **50** mL
